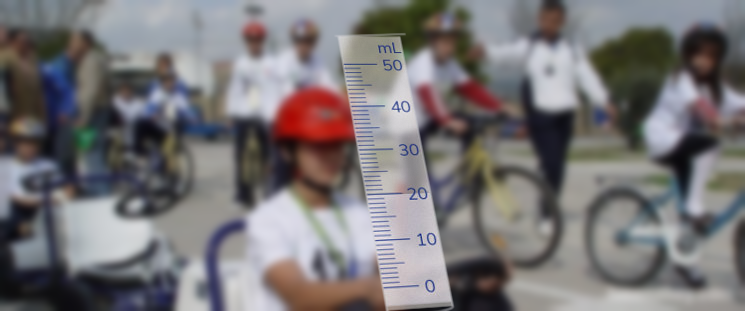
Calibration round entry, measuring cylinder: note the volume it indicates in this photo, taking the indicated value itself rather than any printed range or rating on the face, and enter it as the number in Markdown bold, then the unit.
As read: **20** mL
